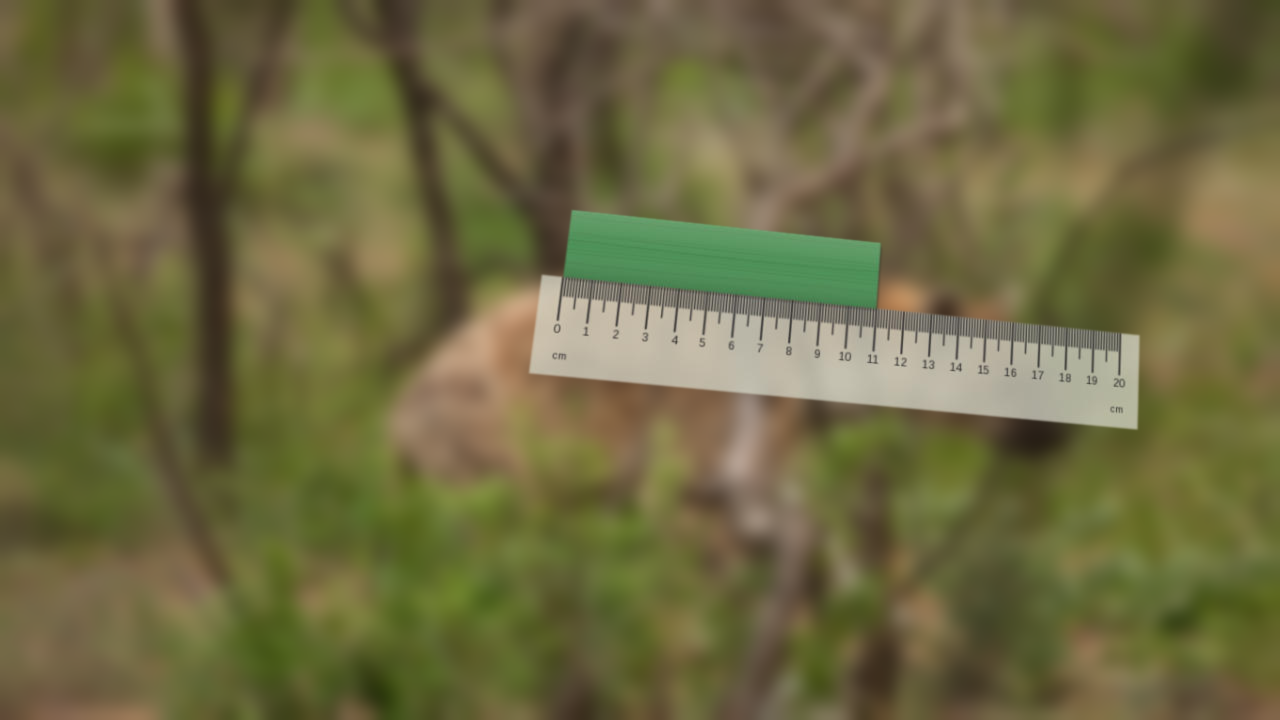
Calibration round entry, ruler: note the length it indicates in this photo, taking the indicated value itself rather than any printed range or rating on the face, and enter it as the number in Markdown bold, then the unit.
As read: **11** cm
